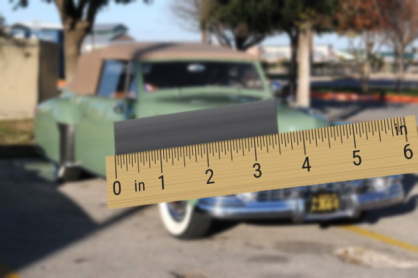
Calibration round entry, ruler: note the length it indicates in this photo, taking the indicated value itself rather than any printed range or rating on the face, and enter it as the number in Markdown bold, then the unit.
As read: **3.5** in
